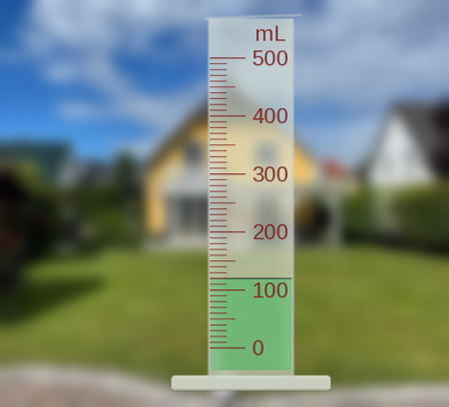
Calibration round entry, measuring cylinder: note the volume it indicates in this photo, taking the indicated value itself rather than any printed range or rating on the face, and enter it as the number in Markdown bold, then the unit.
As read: **120** mL
